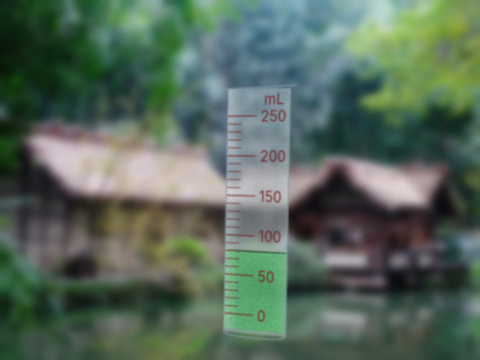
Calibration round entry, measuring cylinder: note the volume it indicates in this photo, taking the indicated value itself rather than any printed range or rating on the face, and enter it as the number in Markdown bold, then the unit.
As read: **80** mL
